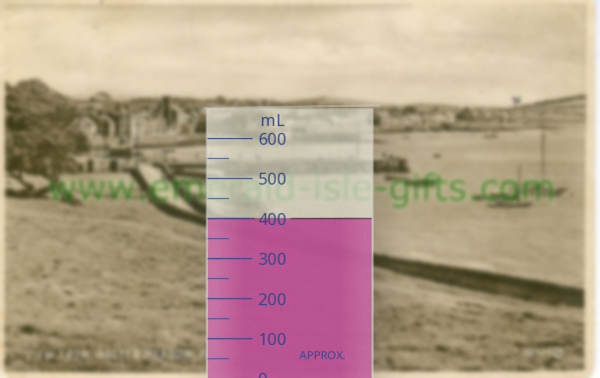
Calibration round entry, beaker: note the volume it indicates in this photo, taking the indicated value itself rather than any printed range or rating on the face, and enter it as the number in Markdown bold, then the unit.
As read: **400** mL
